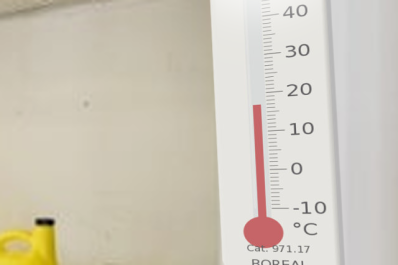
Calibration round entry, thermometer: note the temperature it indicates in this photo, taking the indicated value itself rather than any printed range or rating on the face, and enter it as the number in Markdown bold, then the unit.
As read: **17** °C
